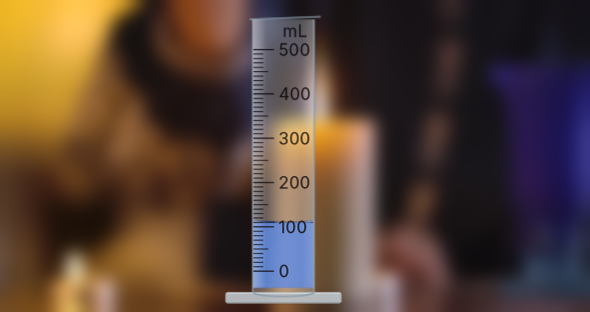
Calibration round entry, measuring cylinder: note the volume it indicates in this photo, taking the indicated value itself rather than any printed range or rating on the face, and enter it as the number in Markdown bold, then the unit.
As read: **110** mL
